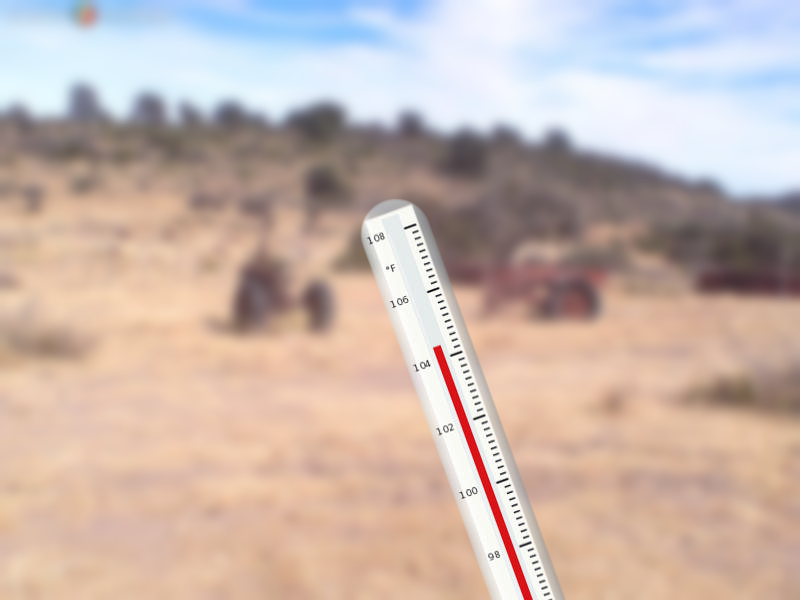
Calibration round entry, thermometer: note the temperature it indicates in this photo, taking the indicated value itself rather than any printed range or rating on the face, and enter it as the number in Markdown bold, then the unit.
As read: **104.4** °F
